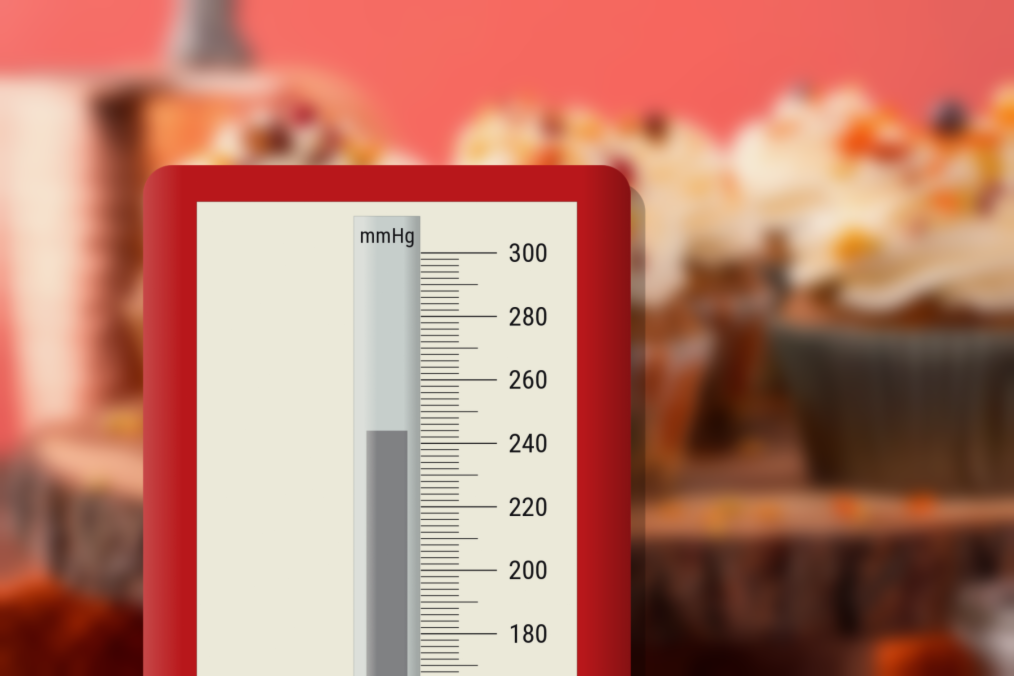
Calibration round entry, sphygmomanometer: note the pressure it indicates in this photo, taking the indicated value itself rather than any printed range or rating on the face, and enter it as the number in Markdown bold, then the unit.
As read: **244** mmHg
